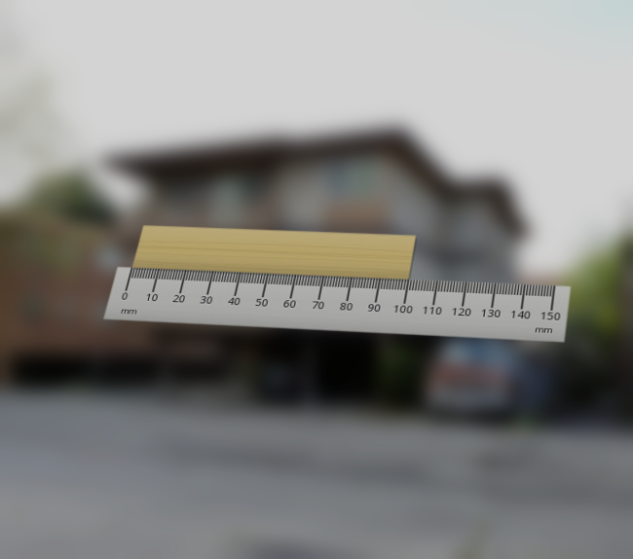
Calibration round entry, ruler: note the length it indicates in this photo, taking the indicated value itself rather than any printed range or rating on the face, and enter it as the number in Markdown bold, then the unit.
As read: **100** mm
